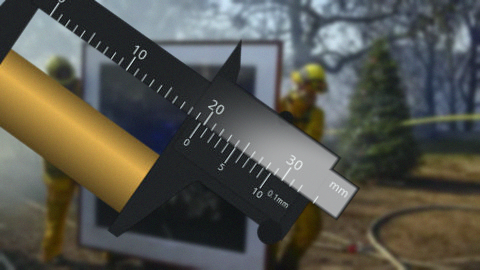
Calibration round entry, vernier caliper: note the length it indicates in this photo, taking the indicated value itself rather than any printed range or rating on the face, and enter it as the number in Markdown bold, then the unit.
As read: **19.6** mm
